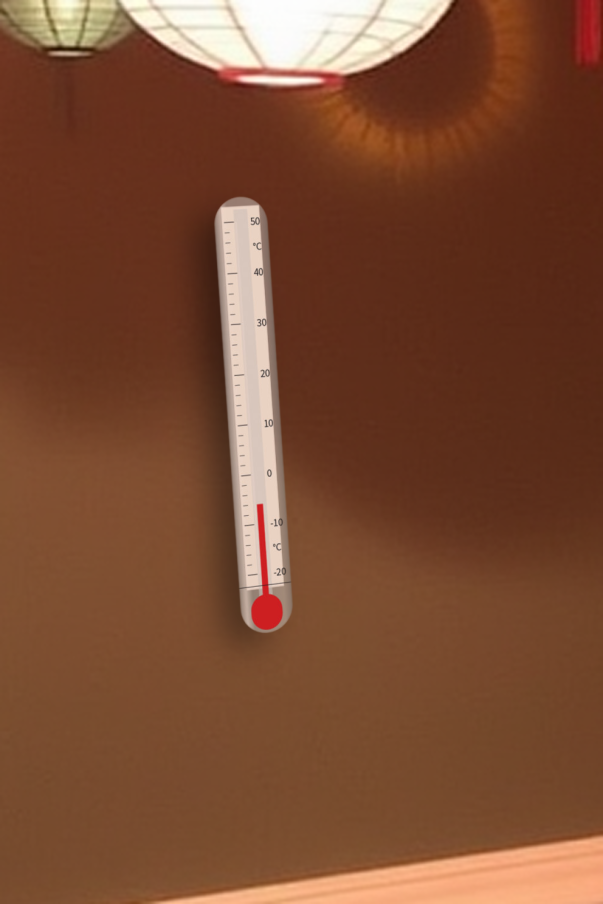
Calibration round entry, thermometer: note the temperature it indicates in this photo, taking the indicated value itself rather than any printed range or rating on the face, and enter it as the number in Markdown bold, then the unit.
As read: **-6** °C
